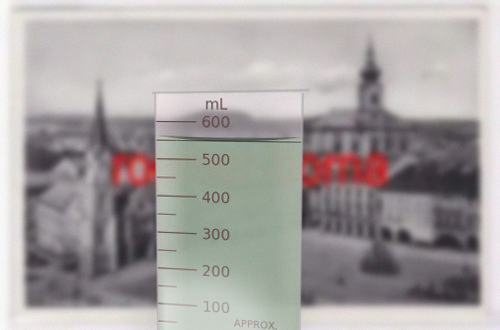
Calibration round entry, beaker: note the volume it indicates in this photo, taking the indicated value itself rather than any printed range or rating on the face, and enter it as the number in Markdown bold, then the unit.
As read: **550** mL
